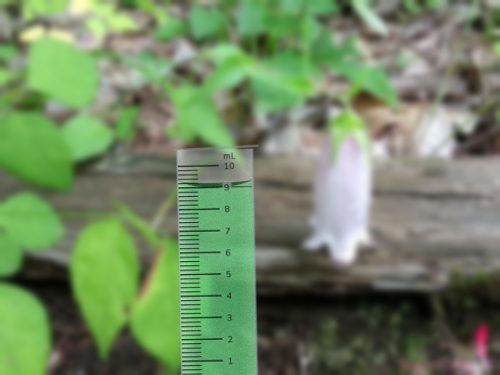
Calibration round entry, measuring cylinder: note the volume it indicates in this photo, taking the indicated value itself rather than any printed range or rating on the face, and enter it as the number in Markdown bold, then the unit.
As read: **9** mL
